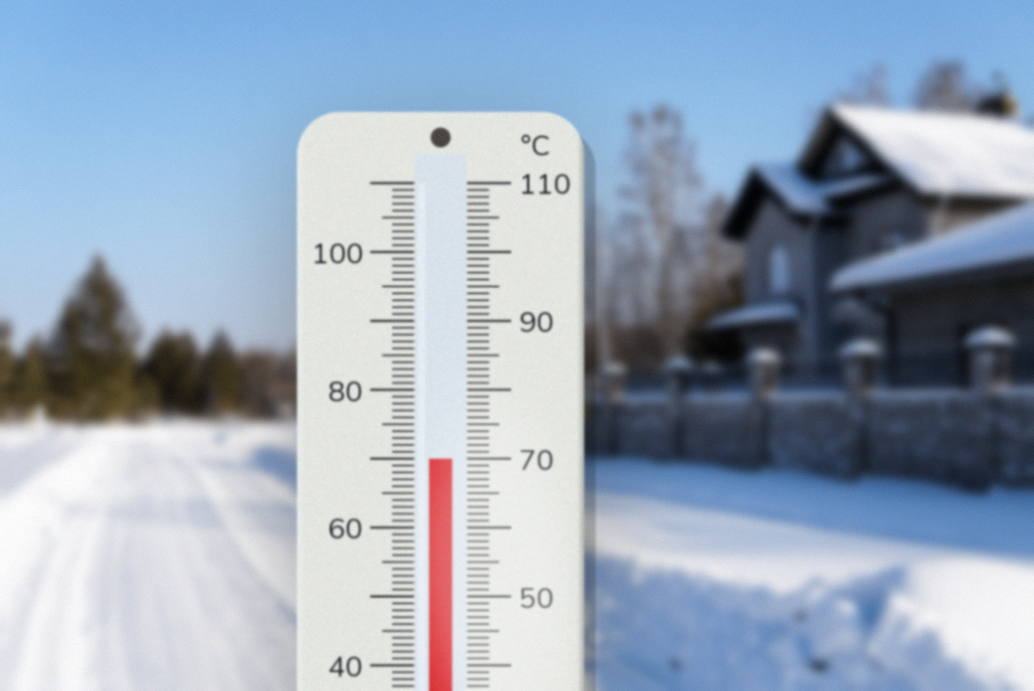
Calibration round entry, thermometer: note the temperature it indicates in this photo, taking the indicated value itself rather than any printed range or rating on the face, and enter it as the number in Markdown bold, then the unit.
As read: **70** °C
